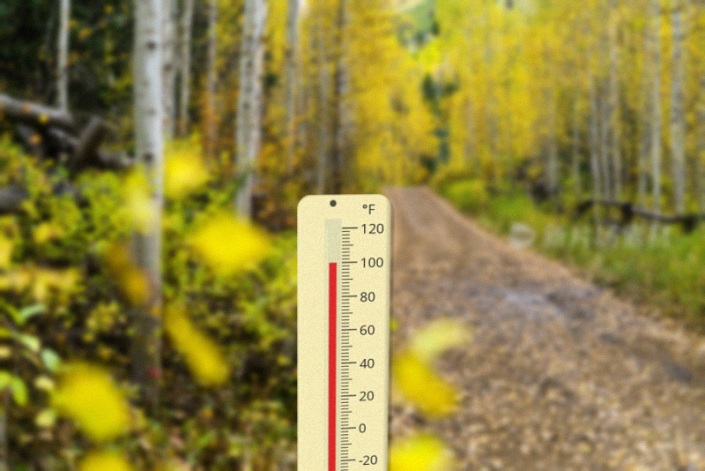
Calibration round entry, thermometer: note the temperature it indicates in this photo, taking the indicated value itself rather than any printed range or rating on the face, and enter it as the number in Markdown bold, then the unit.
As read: **100** °F
